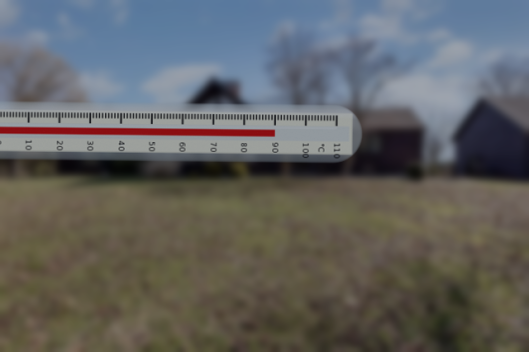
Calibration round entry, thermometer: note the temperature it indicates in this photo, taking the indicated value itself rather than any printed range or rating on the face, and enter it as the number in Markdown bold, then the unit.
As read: **90** °C
